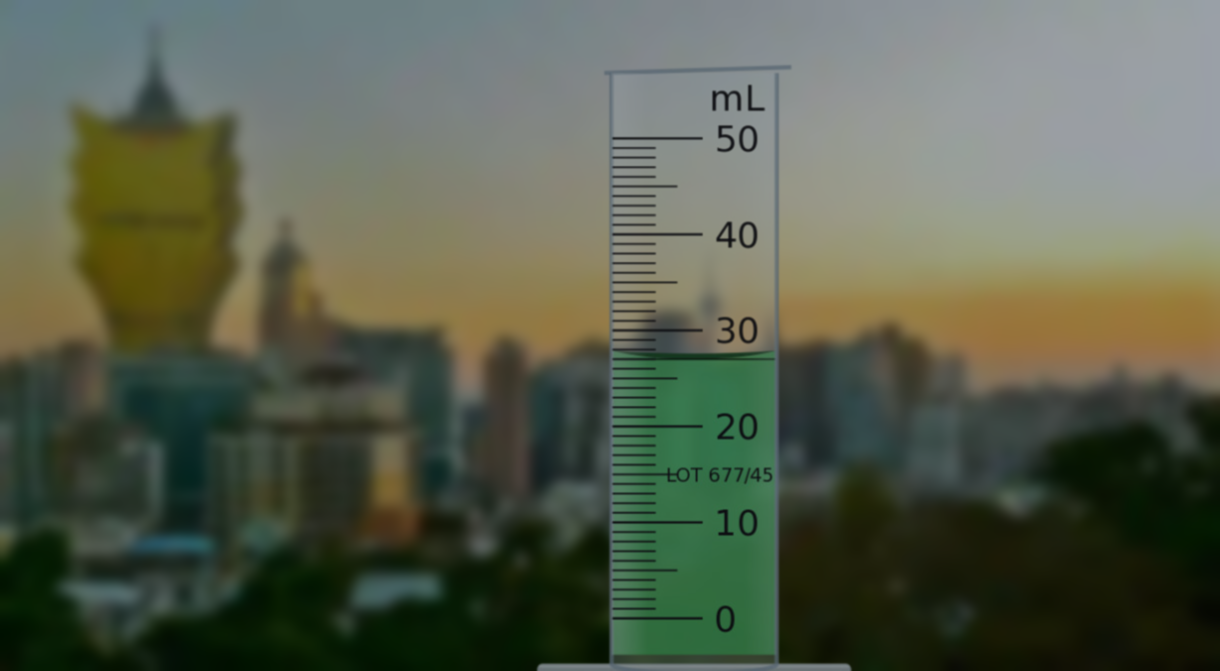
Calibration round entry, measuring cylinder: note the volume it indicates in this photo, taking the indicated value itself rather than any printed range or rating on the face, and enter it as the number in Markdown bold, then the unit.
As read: **27** mL
